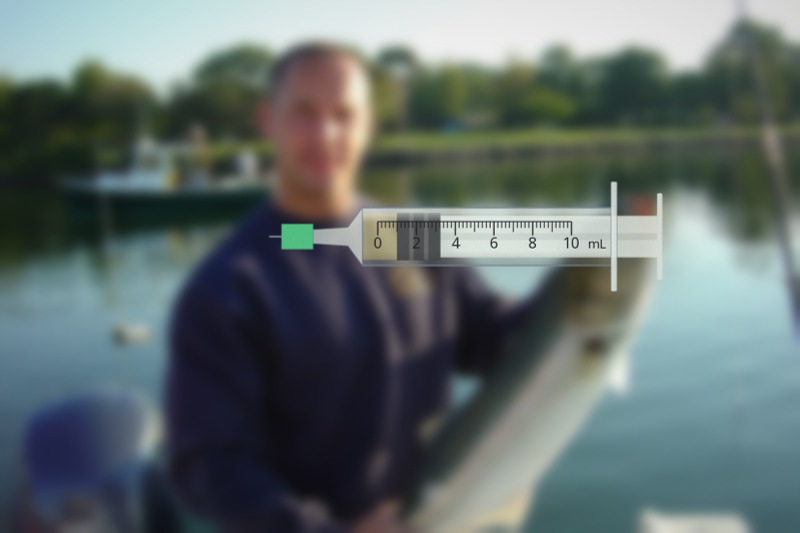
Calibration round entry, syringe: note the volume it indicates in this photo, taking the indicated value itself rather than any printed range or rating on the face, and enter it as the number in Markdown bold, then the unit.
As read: **1** mL
